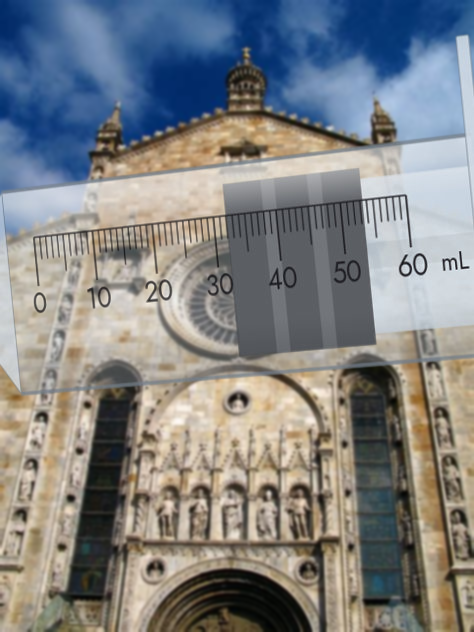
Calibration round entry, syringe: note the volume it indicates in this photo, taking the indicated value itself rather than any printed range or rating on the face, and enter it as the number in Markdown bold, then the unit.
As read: **32** mL
